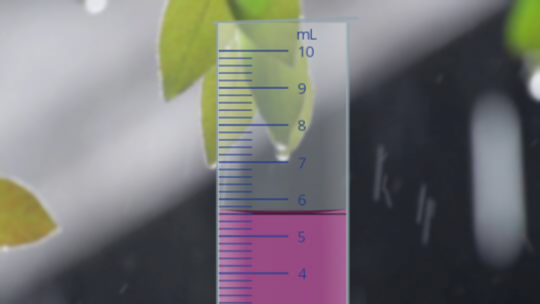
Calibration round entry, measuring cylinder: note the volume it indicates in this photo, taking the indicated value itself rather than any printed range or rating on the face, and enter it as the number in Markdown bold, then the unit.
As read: **5.6** mL
